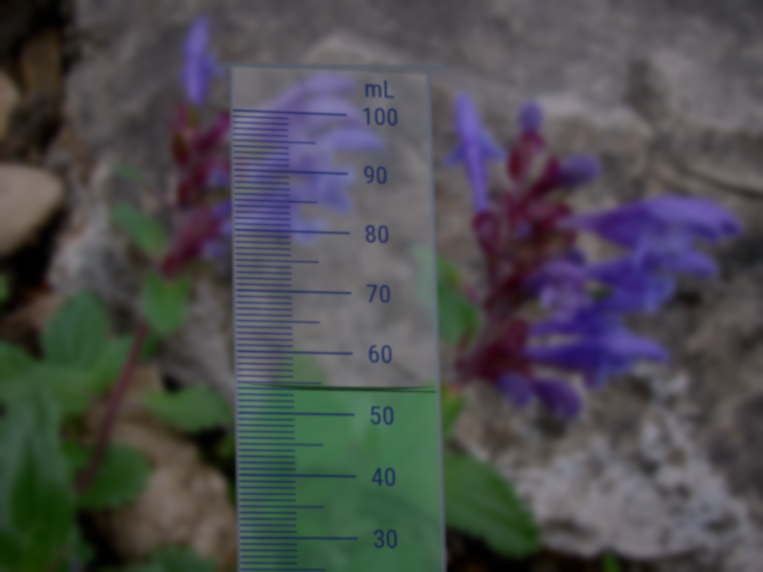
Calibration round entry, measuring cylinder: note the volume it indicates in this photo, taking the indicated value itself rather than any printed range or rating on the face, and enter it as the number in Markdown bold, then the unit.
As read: **54** mL
